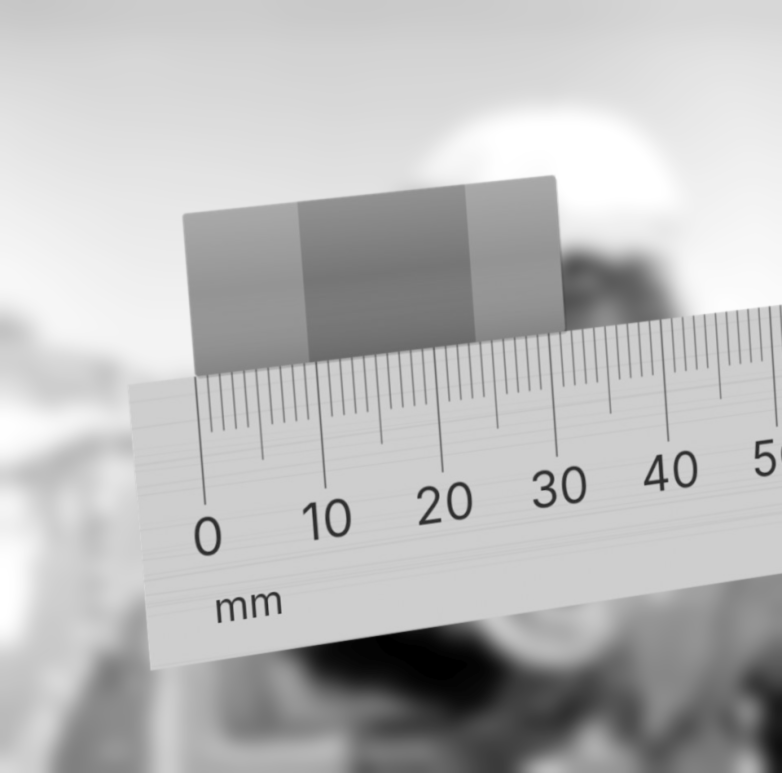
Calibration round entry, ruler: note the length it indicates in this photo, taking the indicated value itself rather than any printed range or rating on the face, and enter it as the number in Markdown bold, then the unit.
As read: **31.5** mm
